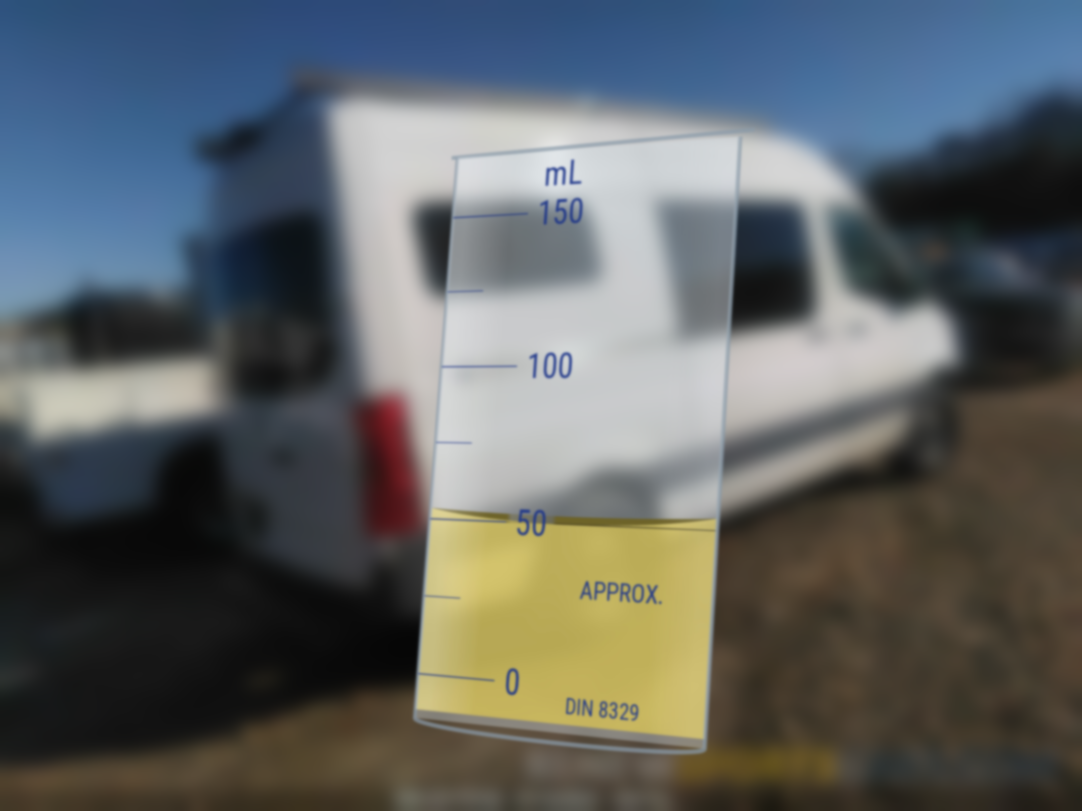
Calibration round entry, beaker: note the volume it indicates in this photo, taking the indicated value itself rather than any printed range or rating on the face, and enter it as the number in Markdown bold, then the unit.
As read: **50** mL
